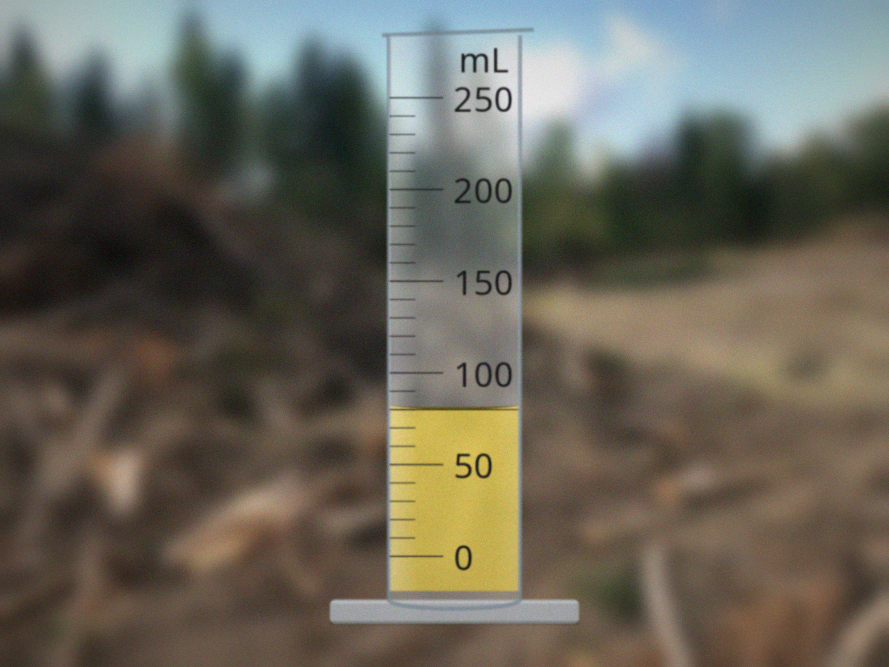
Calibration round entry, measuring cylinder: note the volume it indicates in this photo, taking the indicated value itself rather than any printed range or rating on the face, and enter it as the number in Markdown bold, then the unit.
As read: **80** mL
